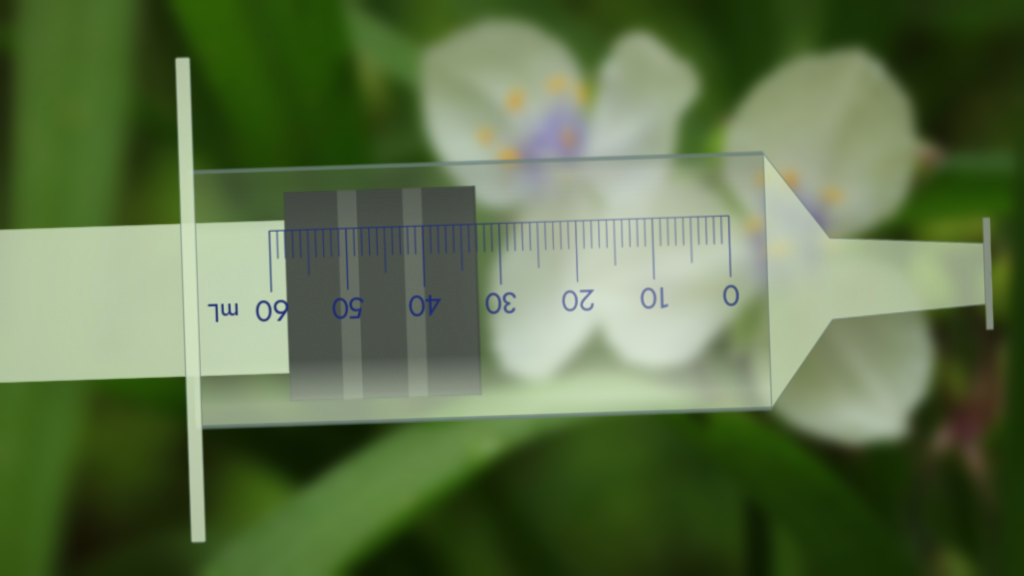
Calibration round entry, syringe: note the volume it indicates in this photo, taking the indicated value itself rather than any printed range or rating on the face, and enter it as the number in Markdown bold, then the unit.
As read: **33** mL
